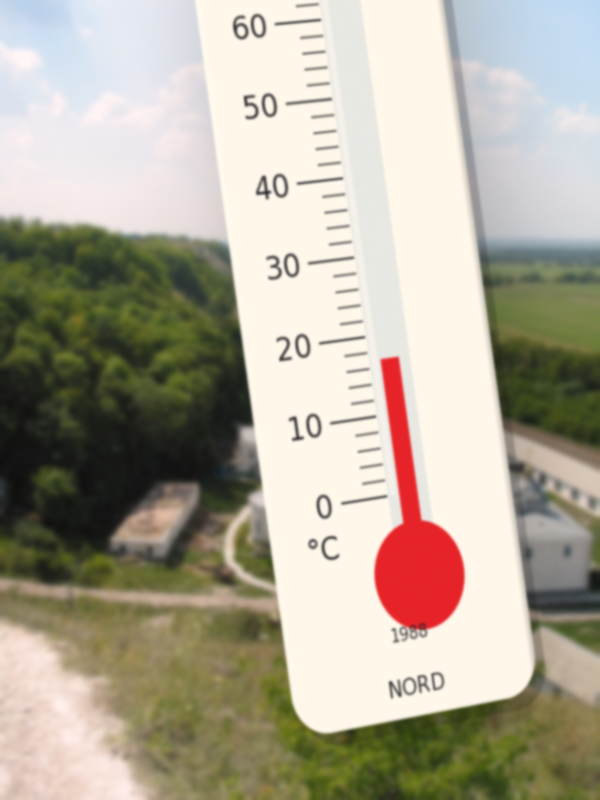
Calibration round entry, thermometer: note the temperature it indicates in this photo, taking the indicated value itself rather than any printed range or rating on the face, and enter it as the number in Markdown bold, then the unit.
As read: **17** °C
